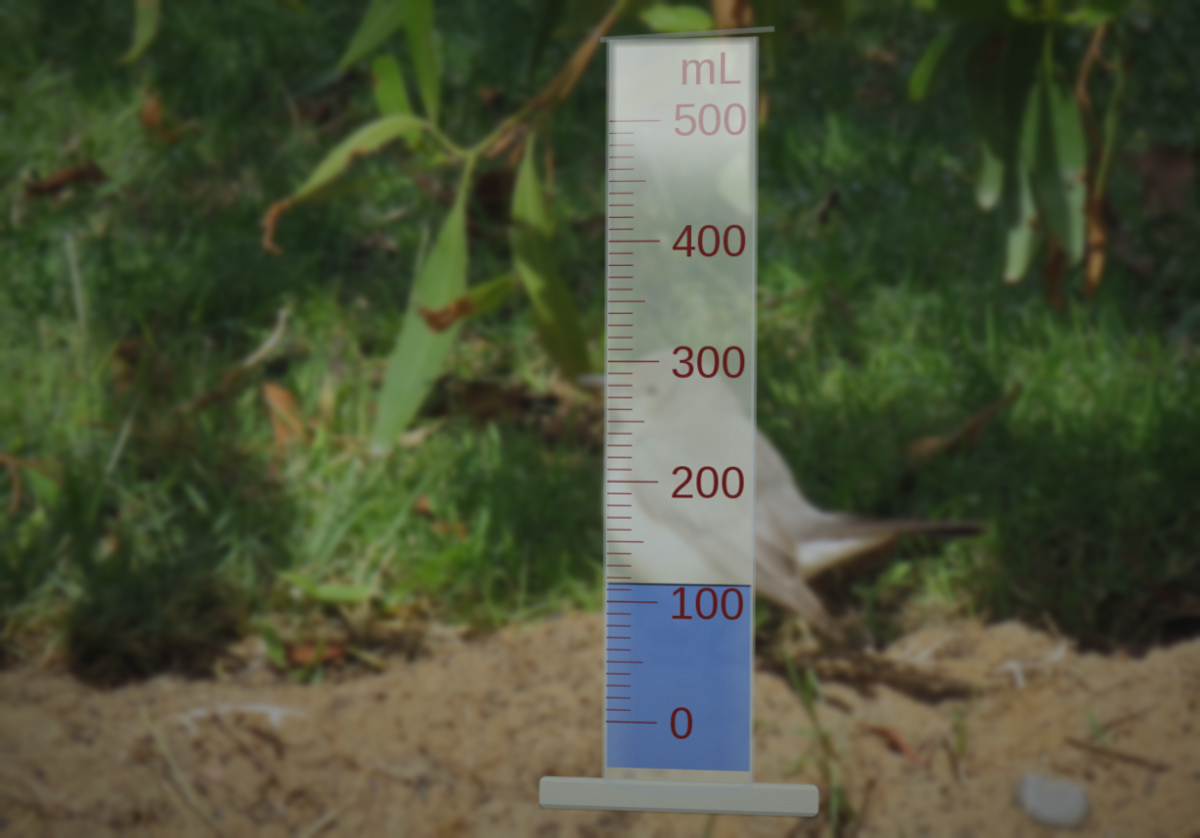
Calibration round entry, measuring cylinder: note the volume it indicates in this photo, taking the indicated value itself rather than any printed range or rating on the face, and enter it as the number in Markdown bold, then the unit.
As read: **115** mL
